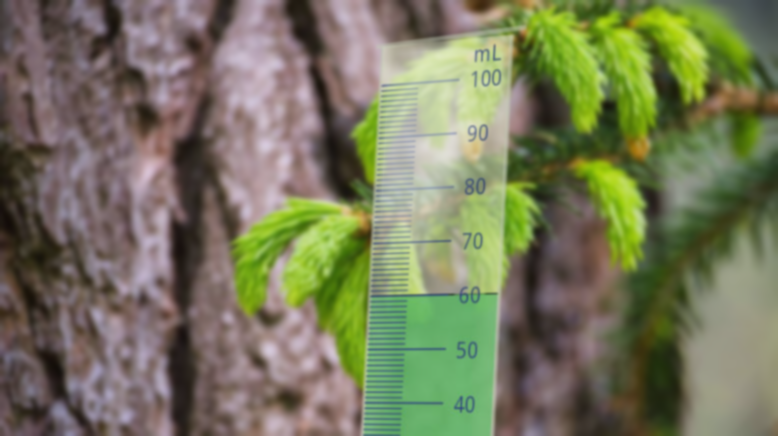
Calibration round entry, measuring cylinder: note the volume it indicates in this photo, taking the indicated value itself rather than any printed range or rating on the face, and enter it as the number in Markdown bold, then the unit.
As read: **60** mL
